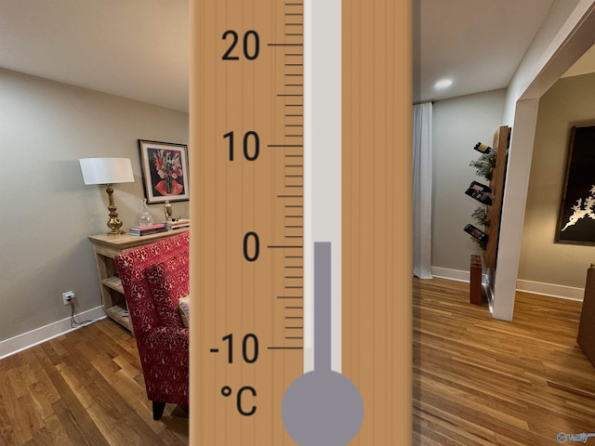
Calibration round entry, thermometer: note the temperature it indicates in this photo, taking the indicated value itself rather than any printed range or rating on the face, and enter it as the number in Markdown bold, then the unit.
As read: **0.5** °C
